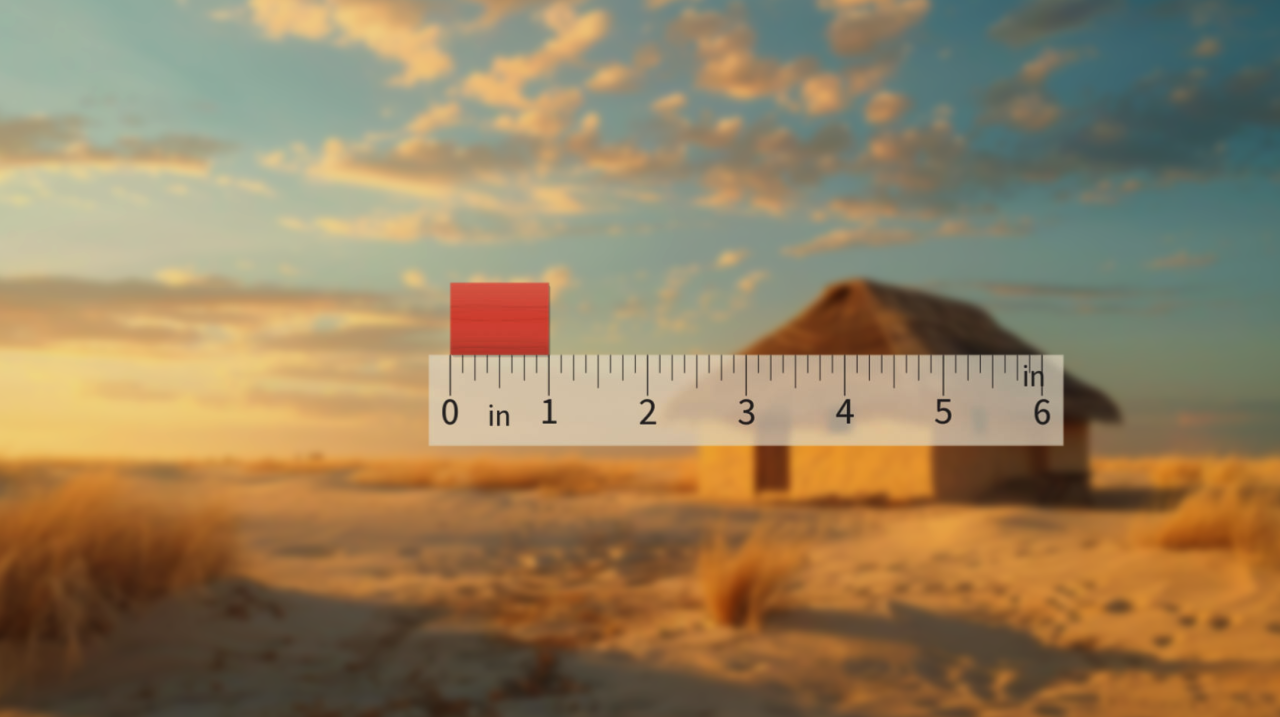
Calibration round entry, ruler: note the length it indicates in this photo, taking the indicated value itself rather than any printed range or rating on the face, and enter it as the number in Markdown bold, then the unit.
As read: **1** in
